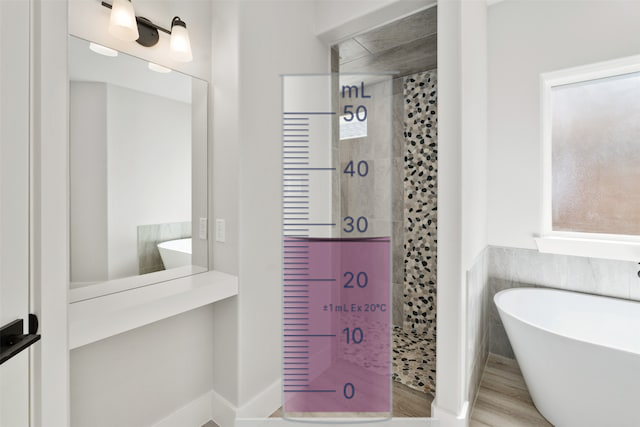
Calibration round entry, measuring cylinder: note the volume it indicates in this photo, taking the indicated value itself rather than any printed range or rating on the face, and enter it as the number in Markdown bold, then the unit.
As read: **27** mL
